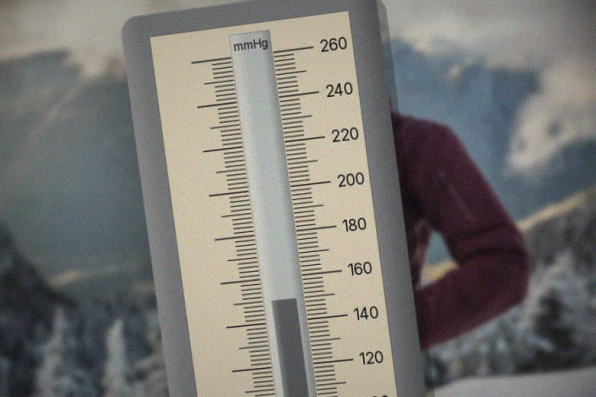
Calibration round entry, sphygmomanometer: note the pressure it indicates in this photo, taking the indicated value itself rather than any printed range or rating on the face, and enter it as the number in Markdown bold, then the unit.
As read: **150** mmHg
